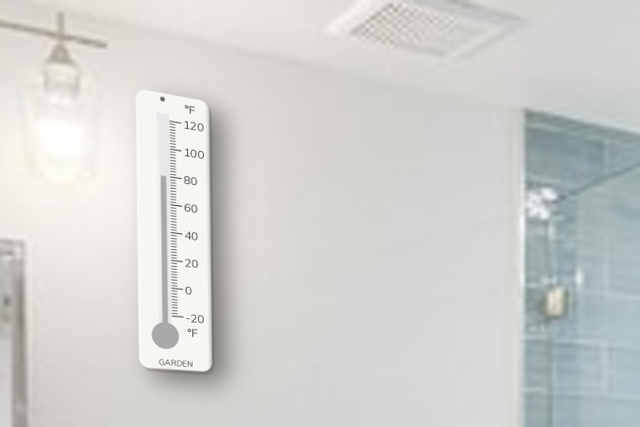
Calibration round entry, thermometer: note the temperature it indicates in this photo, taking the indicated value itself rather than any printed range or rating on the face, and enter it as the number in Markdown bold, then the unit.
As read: **80** °F
